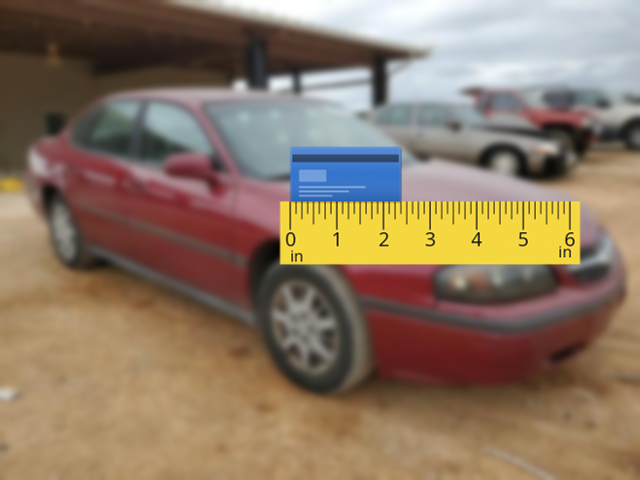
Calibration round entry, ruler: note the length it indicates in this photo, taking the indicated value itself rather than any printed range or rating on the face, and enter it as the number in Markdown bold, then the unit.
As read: **2.375** in
